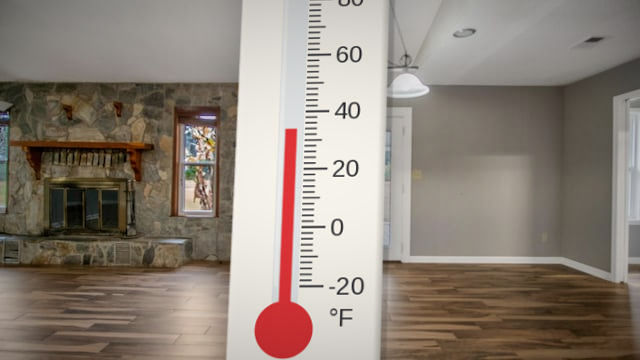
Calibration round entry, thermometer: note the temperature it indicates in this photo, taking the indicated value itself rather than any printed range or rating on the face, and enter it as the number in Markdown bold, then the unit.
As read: **34** °F
